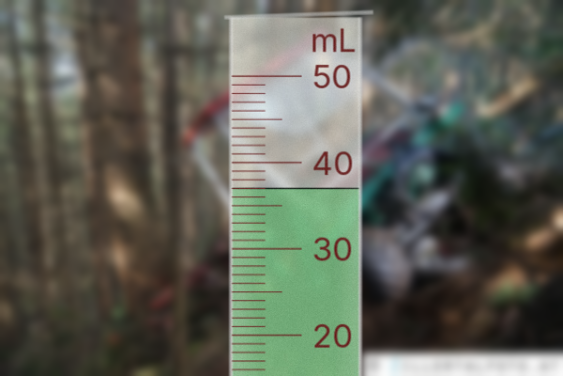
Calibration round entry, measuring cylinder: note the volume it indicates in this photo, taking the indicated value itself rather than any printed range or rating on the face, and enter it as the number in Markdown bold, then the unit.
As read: **37** mL
